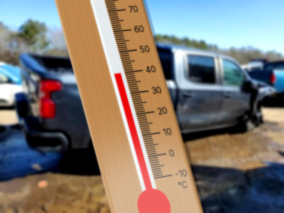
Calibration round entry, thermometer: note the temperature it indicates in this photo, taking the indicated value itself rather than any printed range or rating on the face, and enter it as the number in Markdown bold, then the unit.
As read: **40** °C
